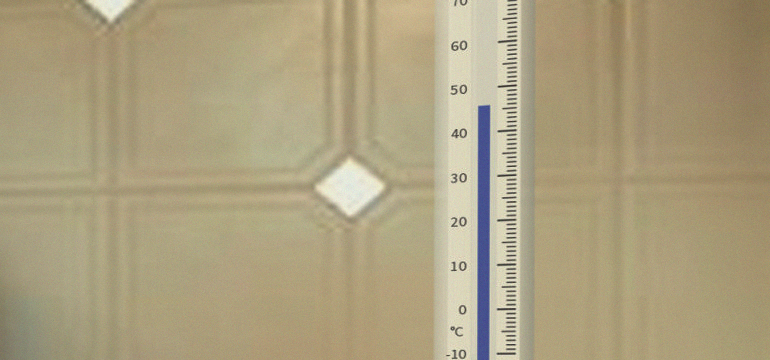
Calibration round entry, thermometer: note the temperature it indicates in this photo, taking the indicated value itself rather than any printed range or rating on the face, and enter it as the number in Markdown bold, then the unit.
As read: **46** °C
